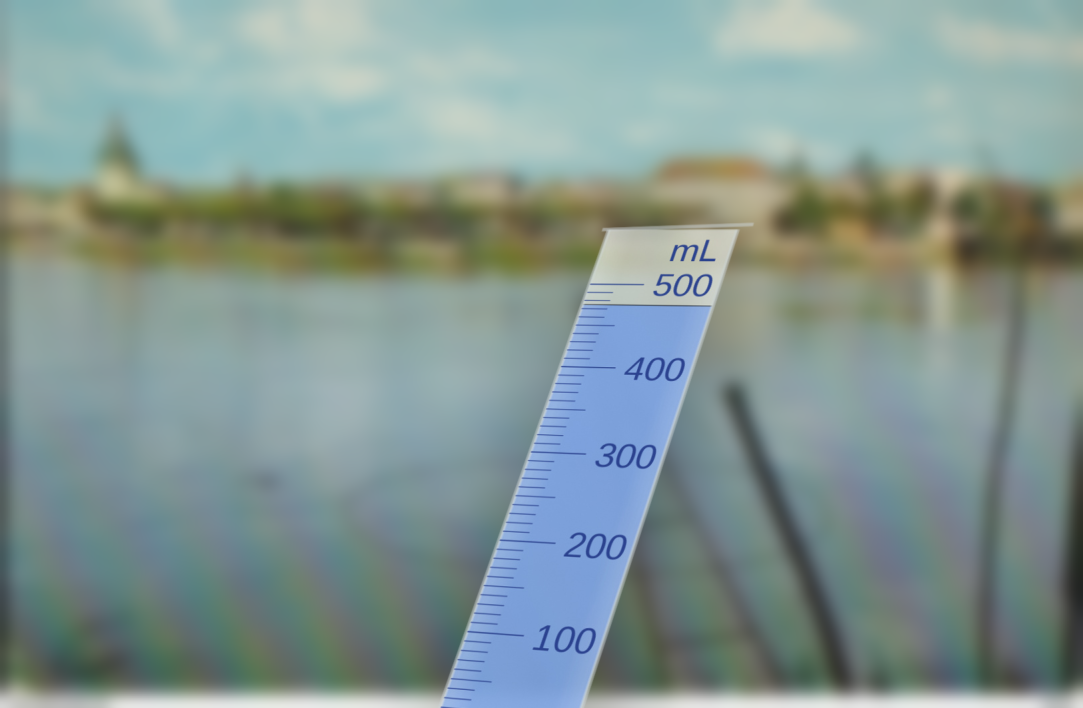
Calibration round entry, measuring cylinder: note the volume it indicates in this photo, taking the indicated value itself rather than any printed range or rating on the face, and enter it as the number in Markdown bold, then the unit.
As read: **475** mL
